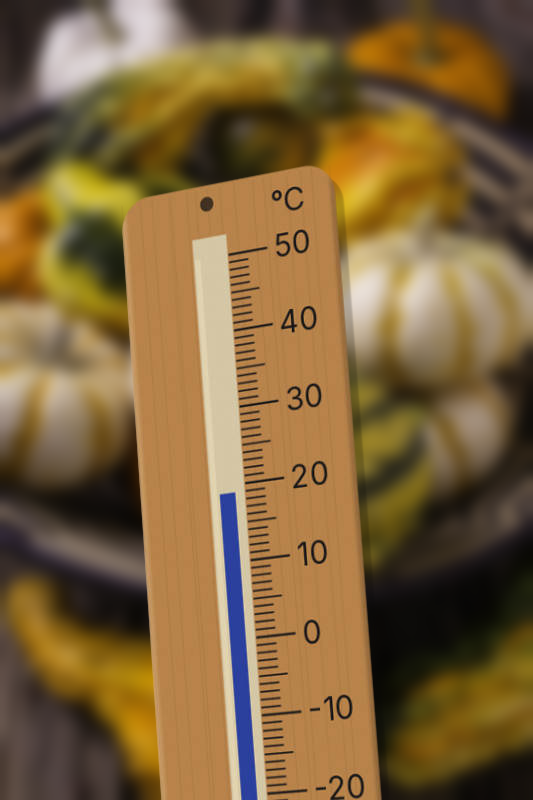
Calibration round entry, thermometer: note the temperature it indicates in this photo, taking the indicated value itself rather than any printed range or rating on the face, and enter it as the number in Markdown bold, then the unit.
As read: **19** °C
